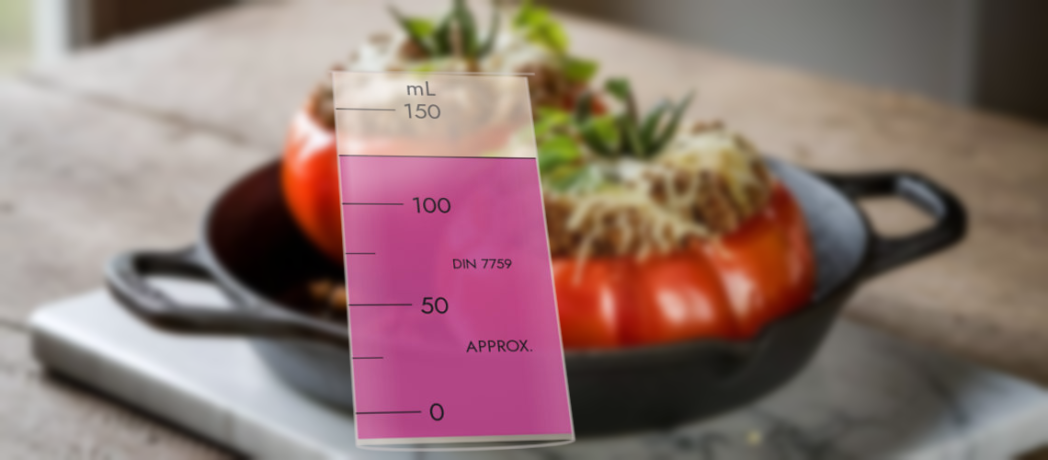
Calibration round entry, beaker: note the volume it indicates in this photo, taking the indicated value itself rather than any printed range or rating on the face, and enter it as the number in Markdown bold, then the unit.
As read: **125** mL
